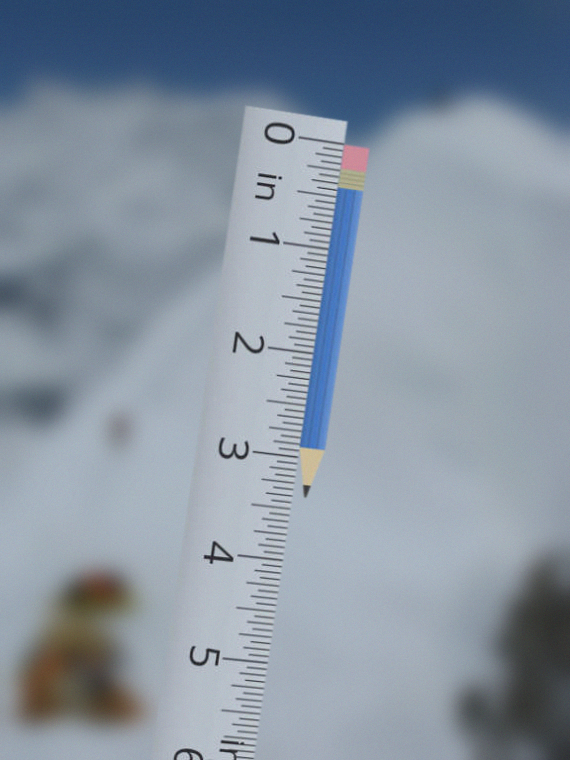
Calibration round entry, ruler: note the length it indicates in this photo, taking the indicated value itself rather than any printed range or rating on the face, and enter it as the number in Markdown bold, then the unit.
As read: **3.375** in
